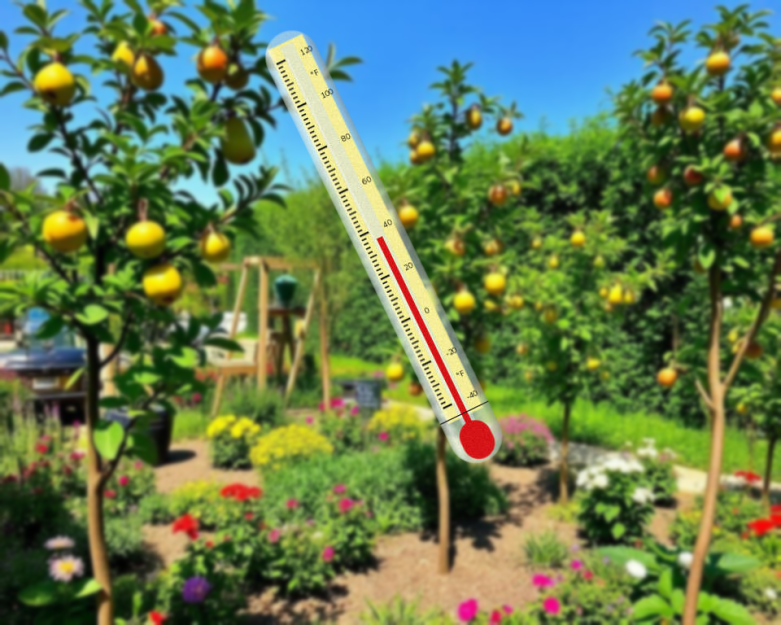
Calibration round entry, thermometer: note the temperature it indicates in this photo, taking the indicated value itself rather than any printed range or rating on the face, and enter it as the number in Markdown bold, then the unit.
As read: **36** °F
